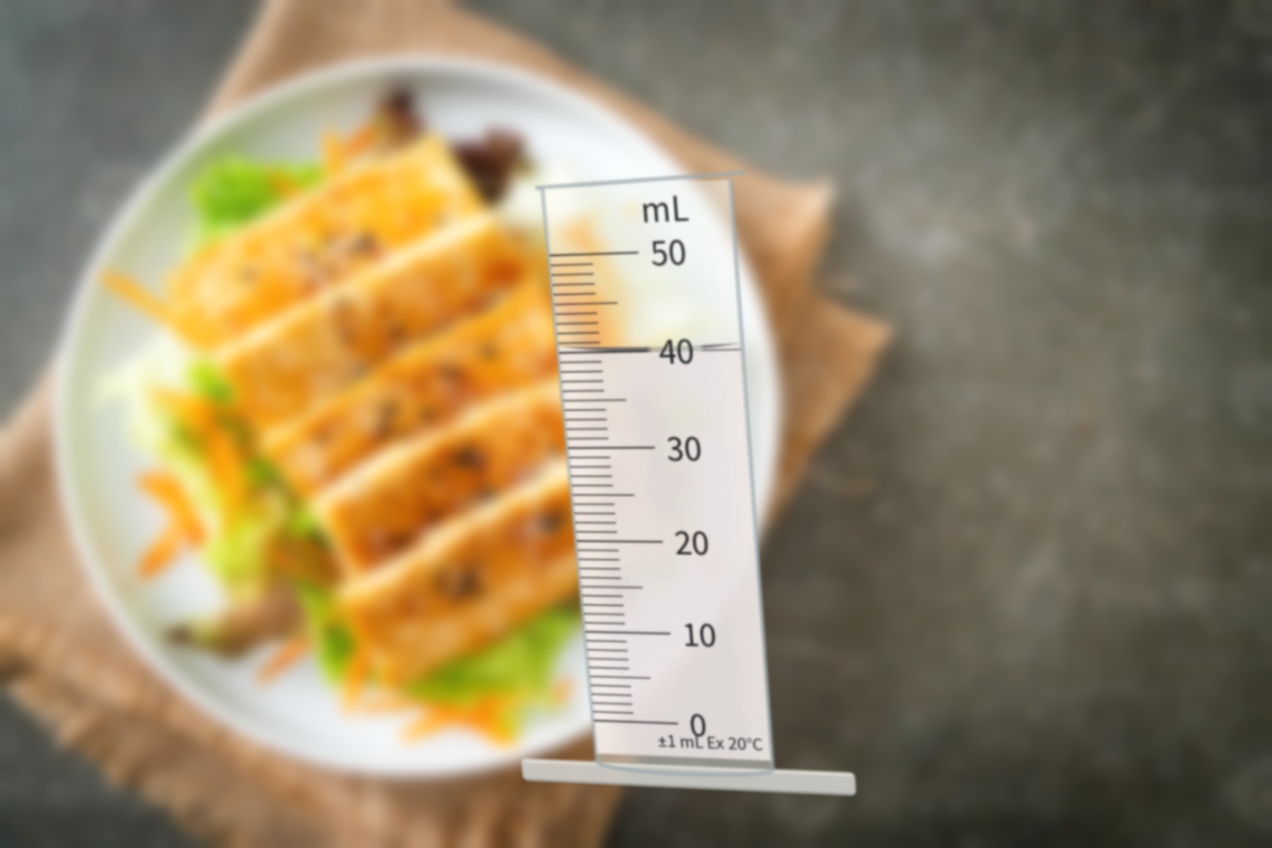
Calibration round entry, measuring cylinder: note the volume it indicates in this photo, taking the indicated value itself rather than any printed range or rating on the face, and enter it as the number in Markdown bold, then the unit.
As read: **40** mL
